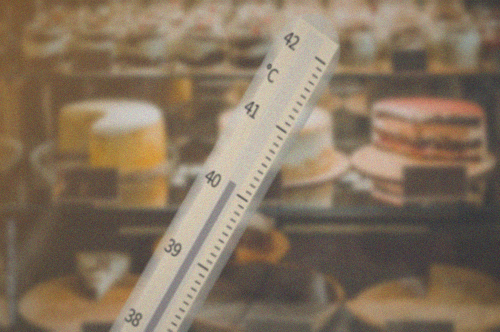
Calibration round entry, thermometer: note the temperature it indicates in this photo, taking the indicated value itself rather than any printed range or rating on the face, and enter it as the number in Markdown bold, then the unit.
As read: **40.1** °C
